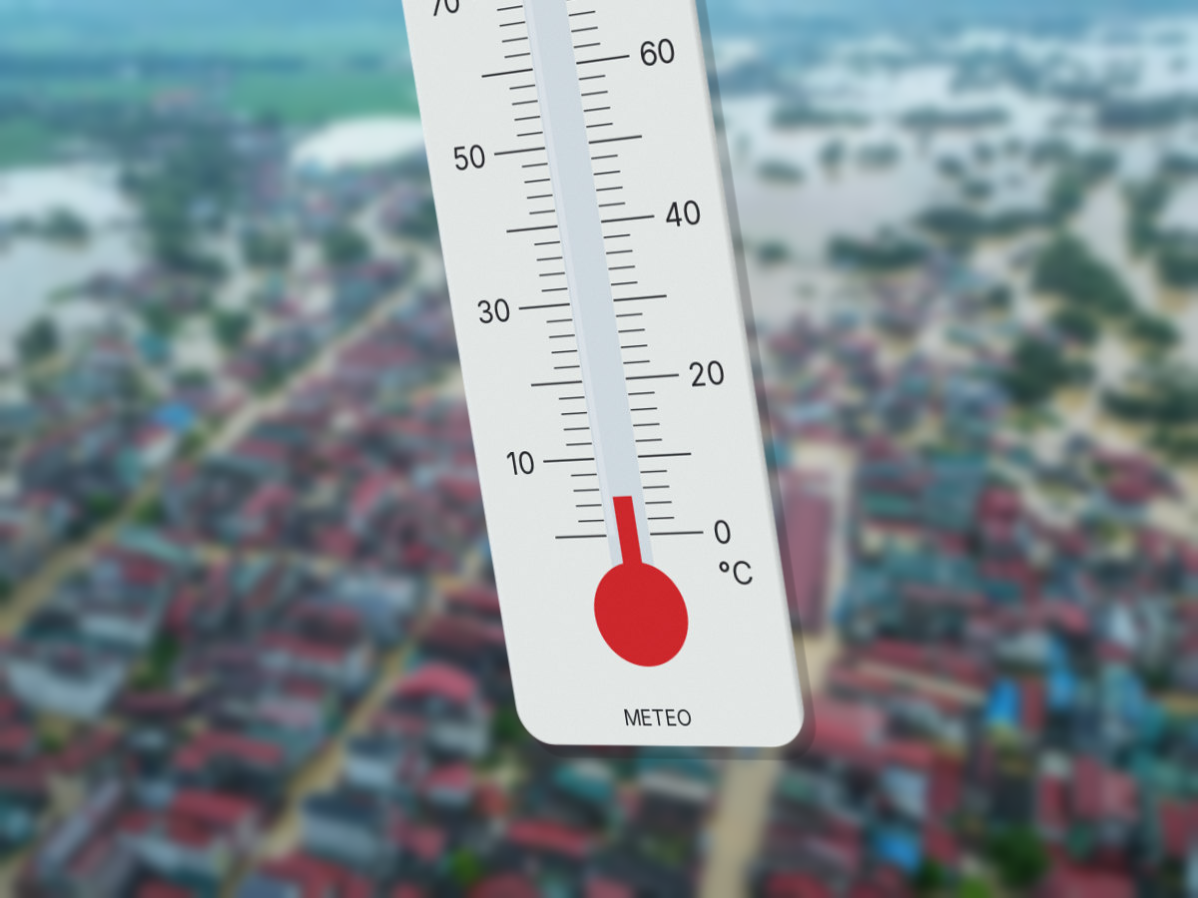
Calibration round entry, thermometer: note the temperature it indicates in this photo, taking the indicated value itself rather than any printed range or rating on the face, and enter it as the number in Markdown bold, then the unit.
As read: **5** °C
